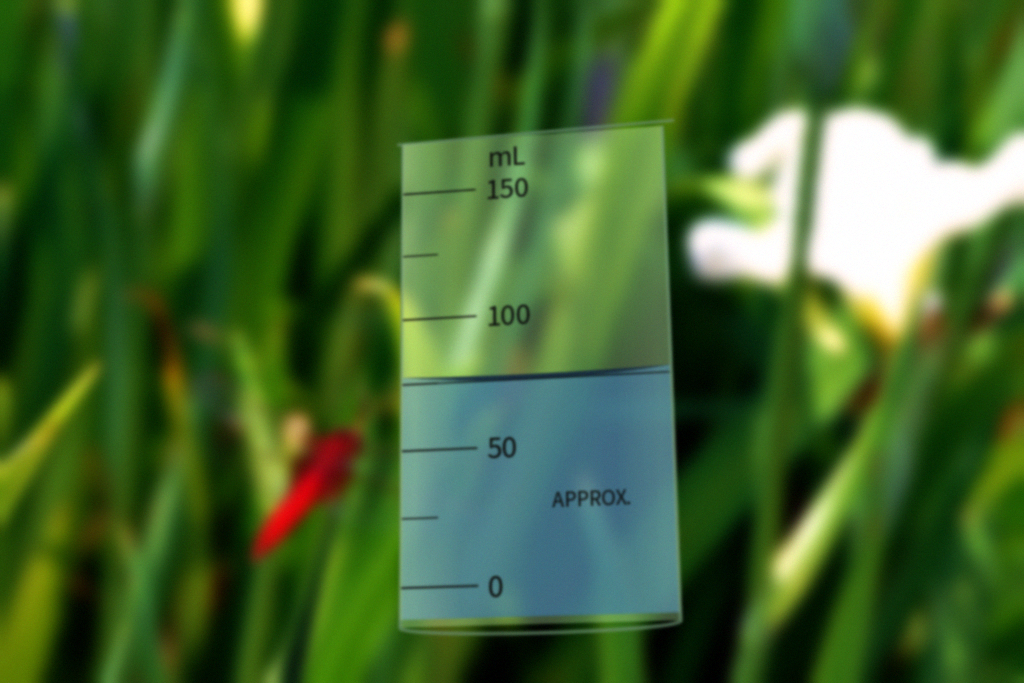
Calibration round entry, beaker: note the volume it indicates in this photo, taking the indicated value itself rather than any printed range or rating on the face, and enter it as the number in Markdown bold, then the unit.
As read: **75** mL
